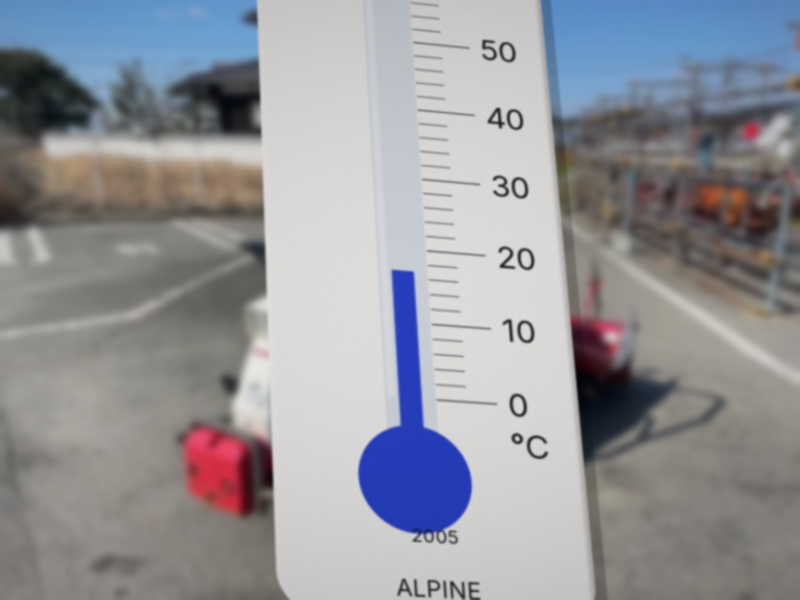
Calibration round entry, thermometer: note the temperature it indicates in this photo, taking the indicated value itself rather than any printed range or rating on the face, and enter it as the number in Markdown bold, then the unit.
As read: **17** °C
